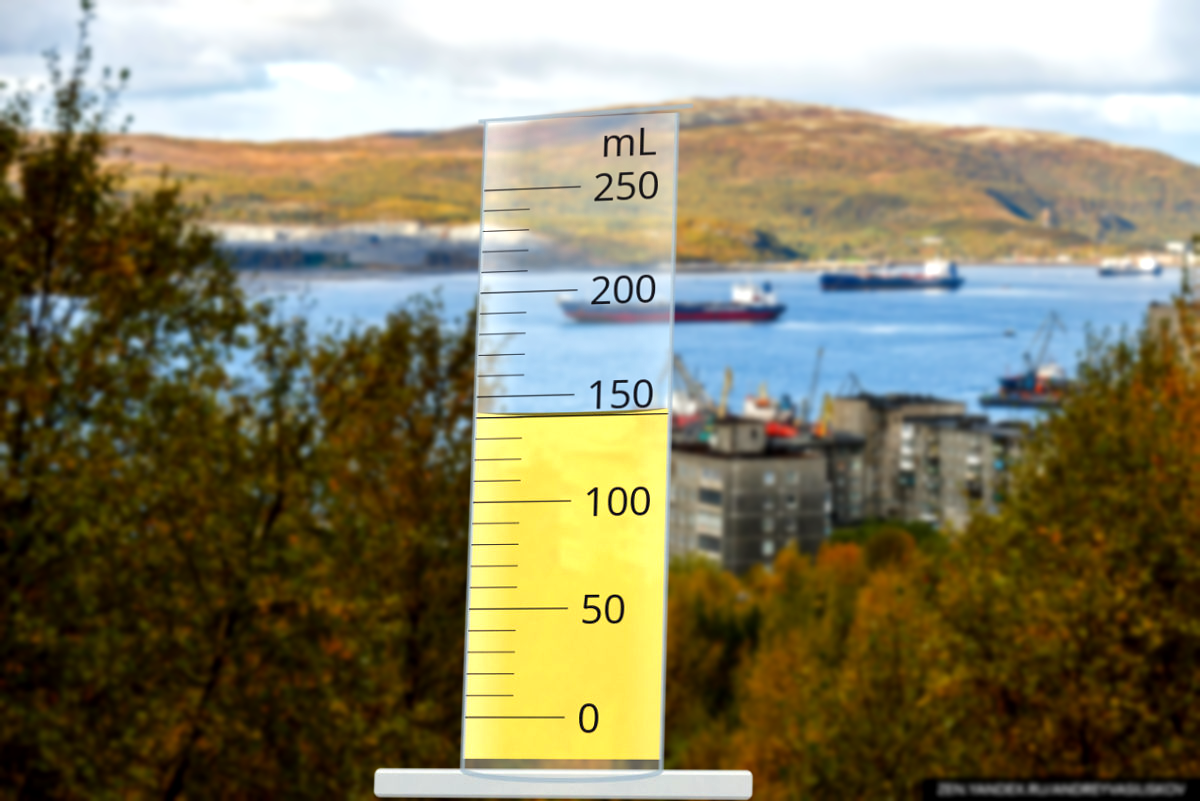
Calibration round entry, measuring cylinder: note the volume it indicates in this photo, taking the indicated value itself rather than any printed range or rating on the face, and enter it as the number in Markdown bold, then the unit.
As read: **140** mL
